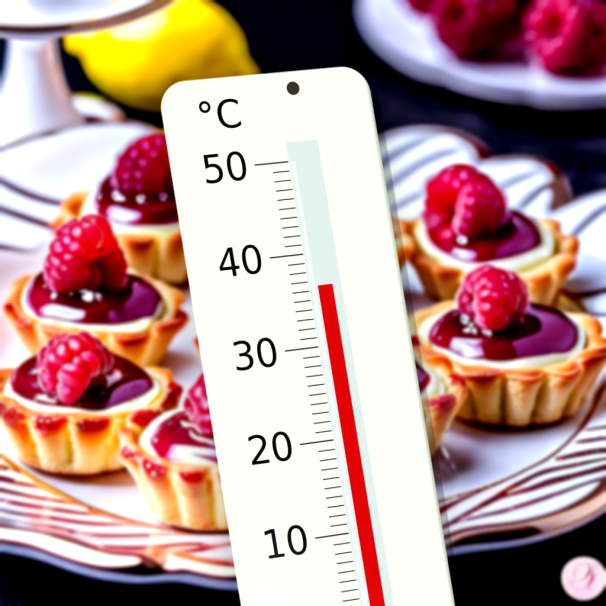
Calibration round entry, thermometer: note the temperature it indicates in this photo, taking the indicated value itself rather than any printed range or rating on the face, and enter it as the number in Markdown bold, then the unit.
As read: **36.5** °C
